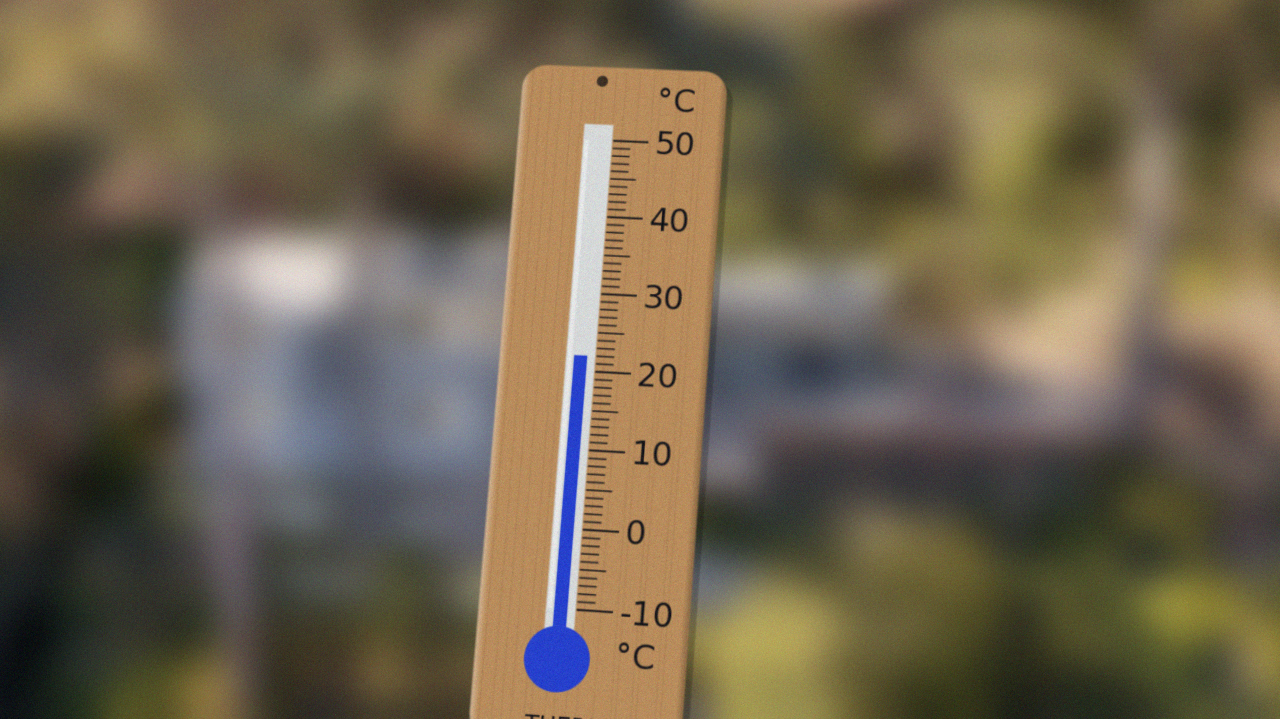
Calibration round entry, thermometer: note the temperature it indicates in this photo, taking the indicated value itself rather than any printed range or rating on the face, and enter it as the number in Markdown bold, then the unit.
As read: **22** °C
